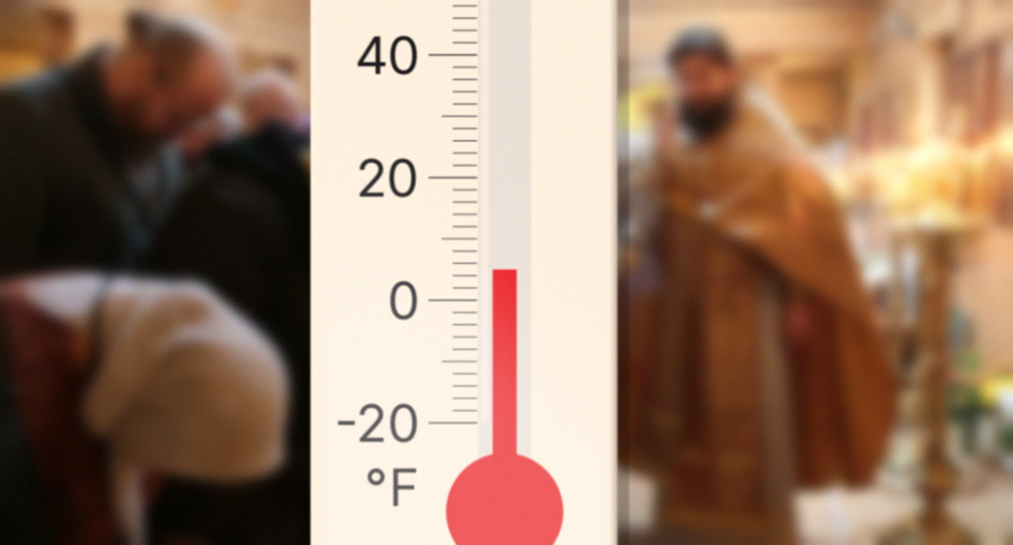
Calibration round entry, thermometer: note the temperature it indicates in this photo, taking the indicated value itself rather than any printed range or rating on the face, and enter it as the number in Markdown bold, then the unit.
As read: **5** °F
